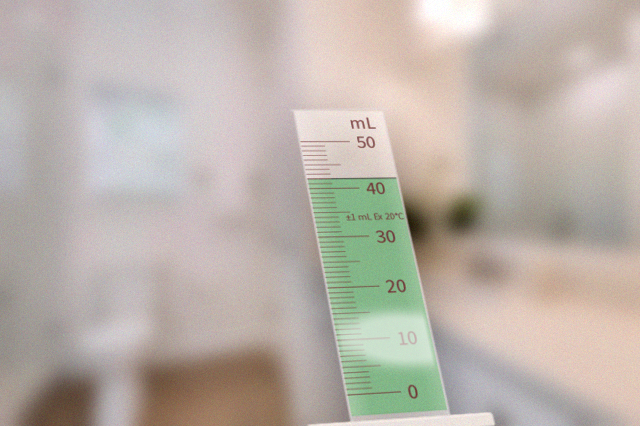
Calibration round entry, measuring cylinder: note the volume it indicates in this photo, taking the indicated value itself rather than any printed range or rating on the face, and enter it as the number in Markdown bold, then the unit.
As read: **42** mL
